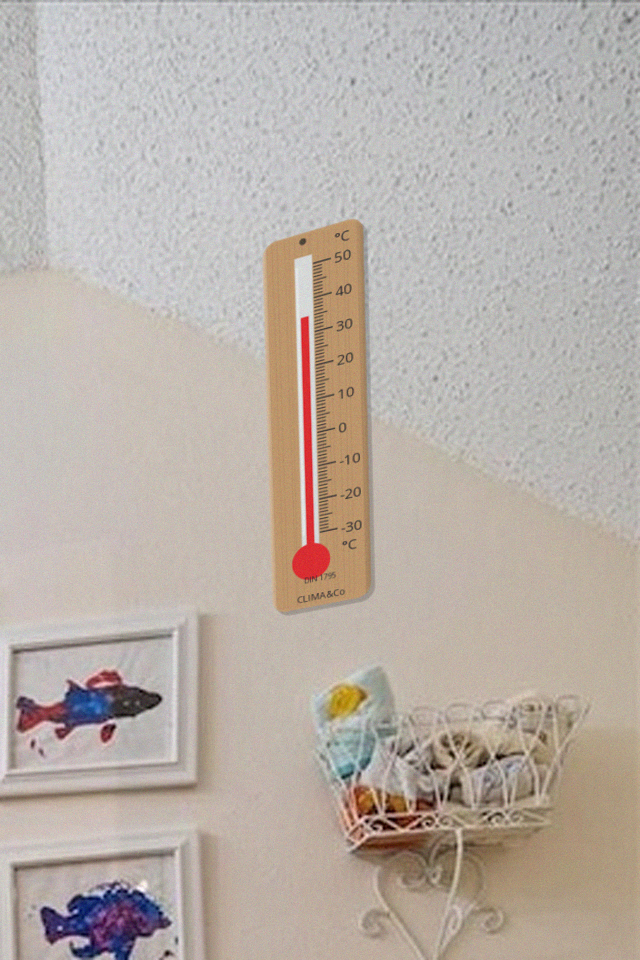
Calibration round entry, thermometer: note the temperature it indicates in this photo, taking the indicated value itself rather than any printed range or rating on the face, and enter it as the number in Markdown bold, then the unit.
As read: **35** °C
